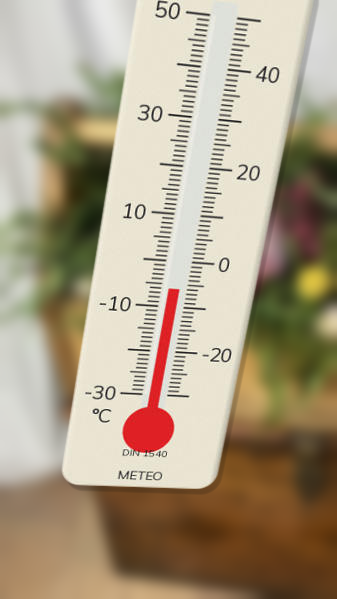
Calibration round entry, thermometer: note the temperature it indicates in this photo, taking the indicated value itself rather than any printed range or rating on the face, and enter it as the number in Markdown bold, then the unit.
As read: **-6** °C
